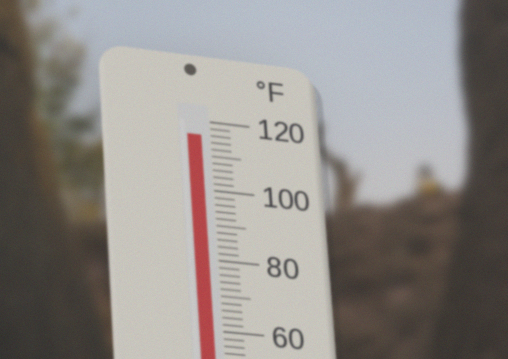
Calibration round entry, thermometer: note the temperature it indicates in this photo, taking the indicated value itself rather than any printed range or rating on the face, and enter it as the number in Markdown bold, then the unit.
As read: **116** °F
